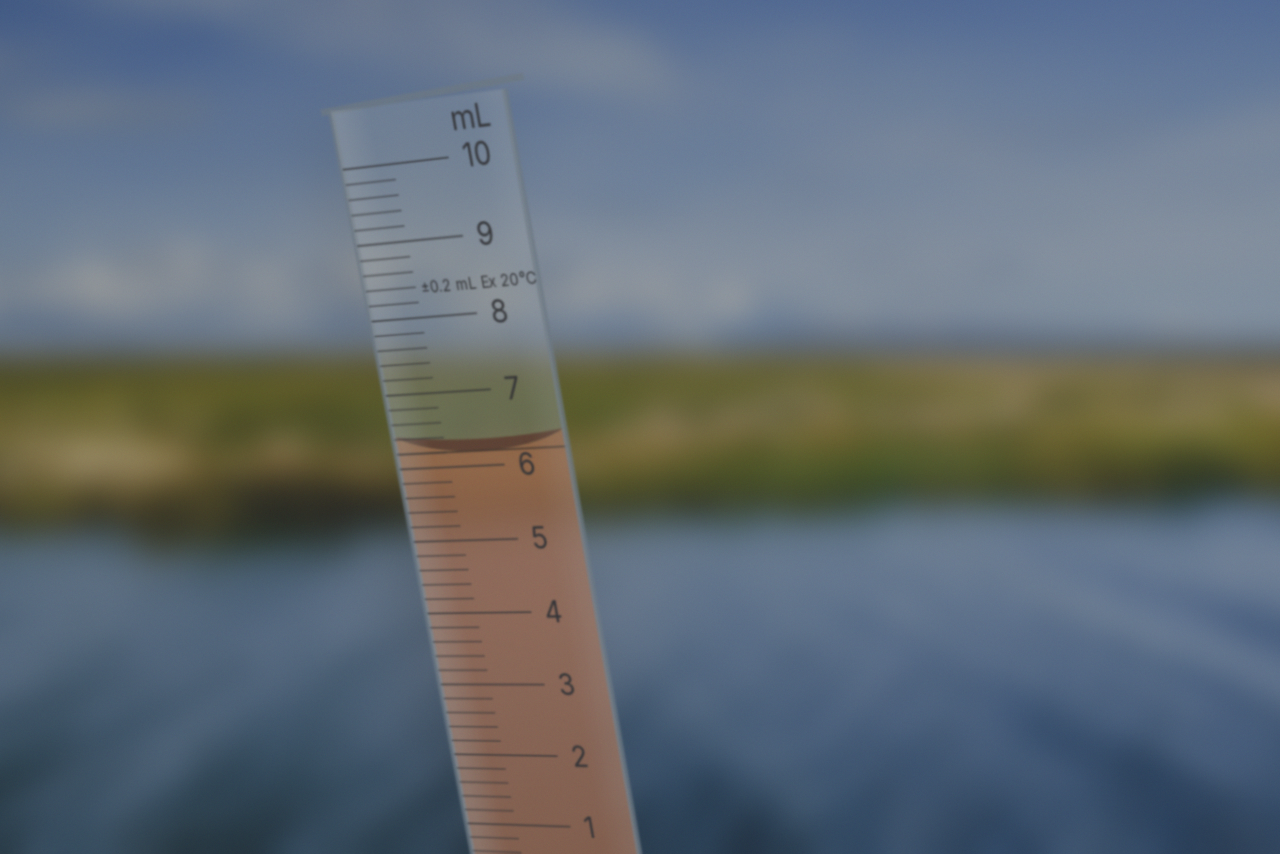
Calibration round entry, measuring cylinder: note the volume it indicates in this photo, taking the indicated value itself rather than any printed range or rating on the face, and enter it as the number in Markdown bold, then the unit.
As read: **6.2** mL
